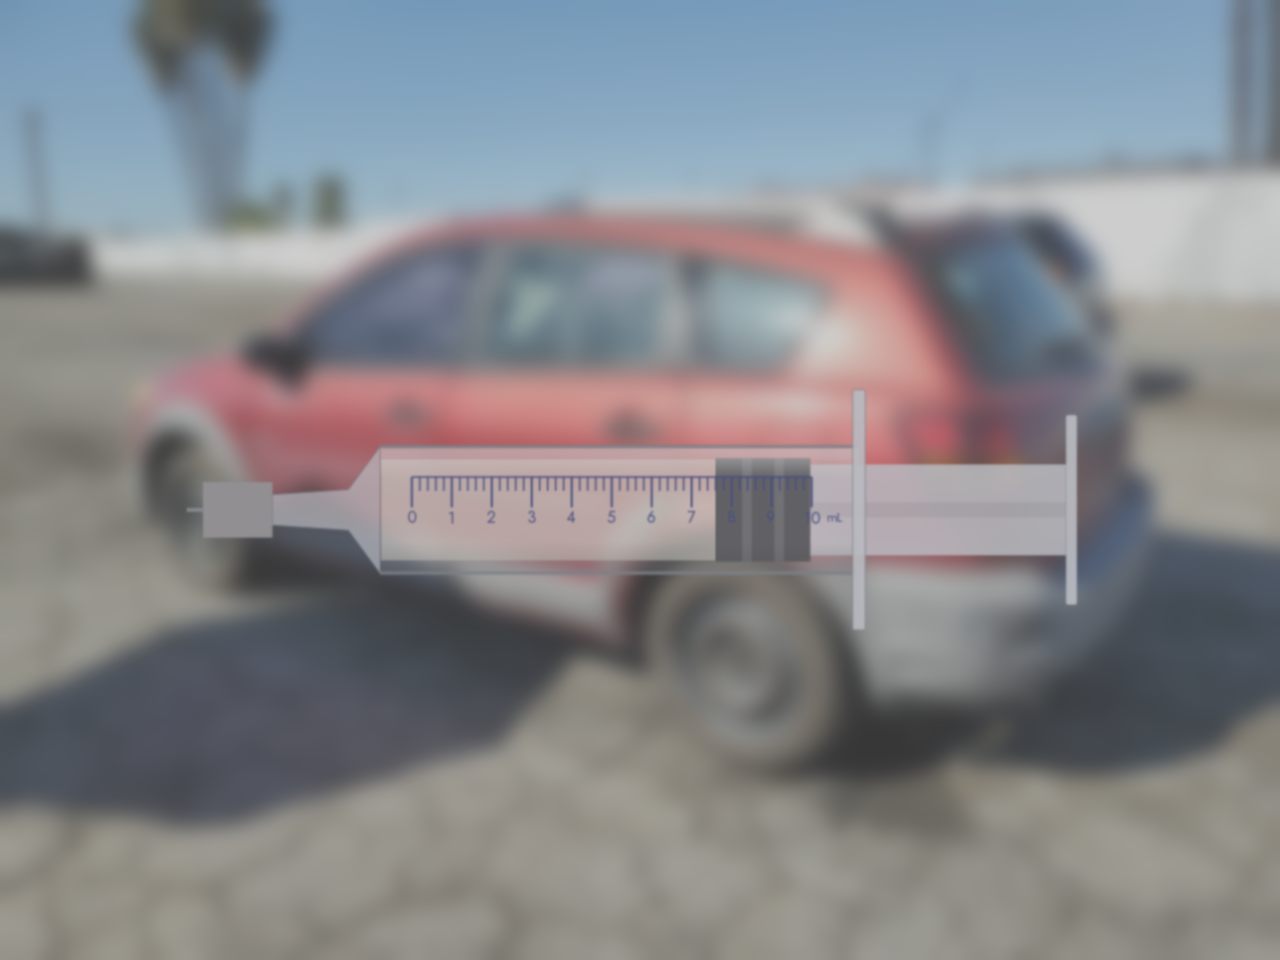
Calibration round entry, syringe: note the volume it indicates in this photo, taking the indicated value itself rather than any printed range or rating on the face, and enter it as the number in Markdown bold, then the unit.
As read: **7.6** mL
